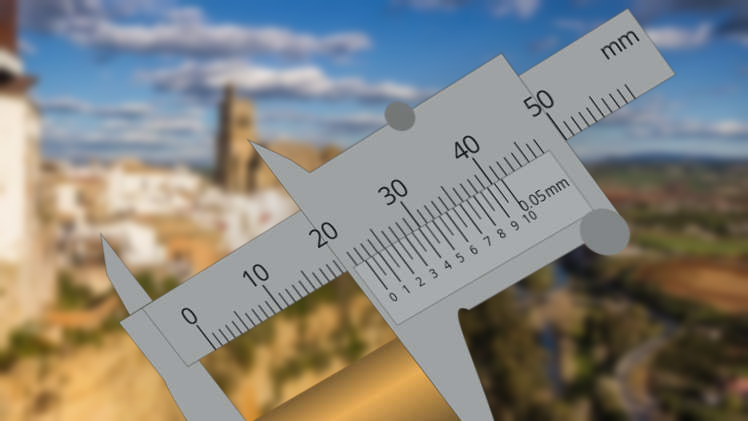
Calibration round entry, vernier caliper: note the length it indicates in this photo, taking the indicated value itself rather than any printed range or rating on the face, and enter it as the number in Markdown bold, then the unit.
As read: **22.2** mm
